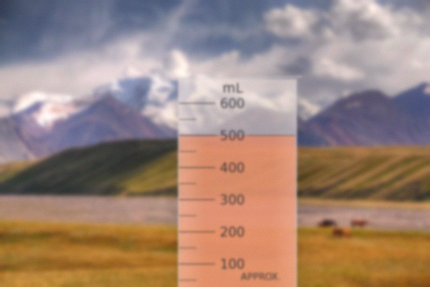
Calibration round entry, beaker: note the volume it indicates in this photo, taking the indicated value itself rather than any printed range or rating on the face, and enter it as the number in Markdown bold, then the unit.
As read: **500** mL
